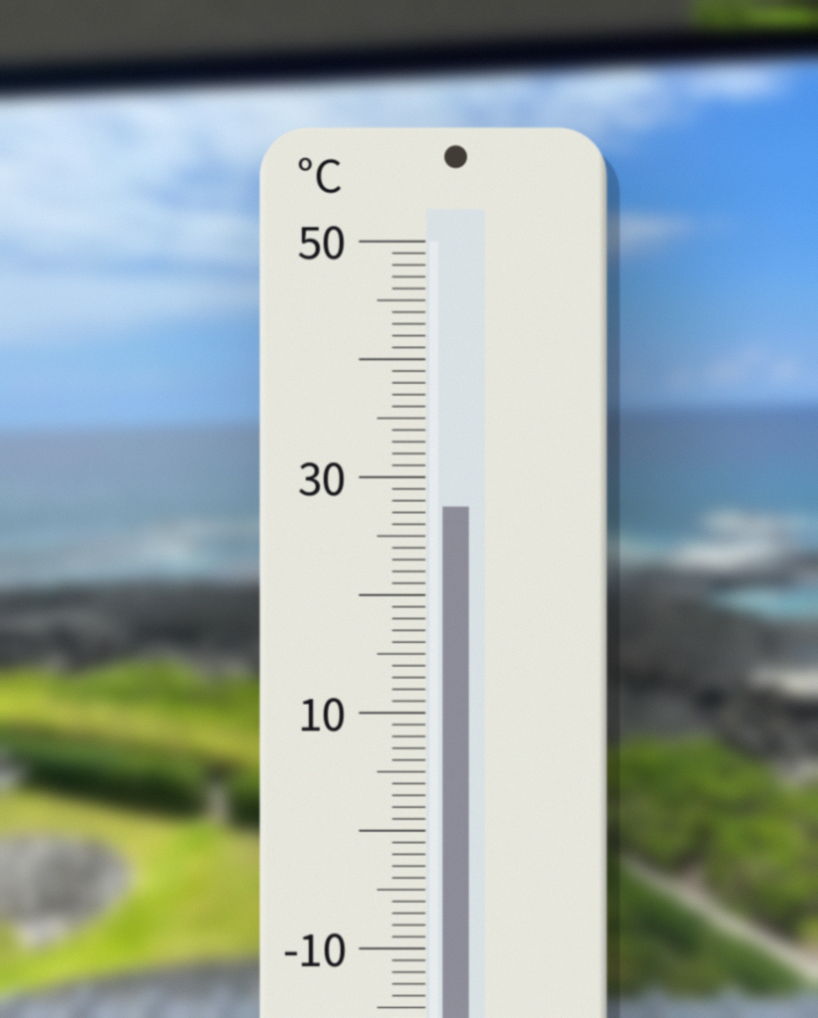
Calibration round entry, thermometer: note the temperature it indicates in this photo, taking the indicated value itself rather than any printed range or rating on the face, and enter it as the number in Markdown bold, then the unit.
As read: **27.5** °C
